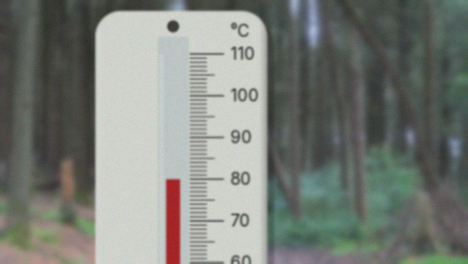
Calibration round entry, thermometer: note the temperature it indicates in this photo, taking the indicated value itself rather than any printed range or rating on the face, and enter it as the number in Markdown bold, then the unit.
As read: **80** °C
